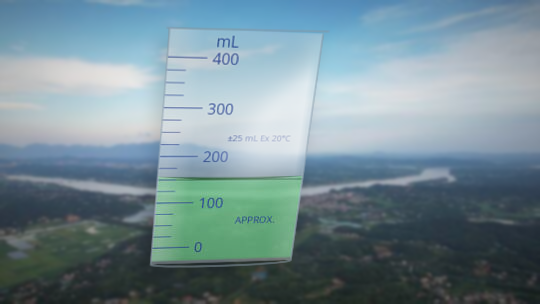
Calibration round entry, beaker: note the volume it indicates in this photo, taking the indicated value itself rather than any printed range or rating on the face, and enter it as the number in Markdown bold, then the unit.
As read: **150** mL
